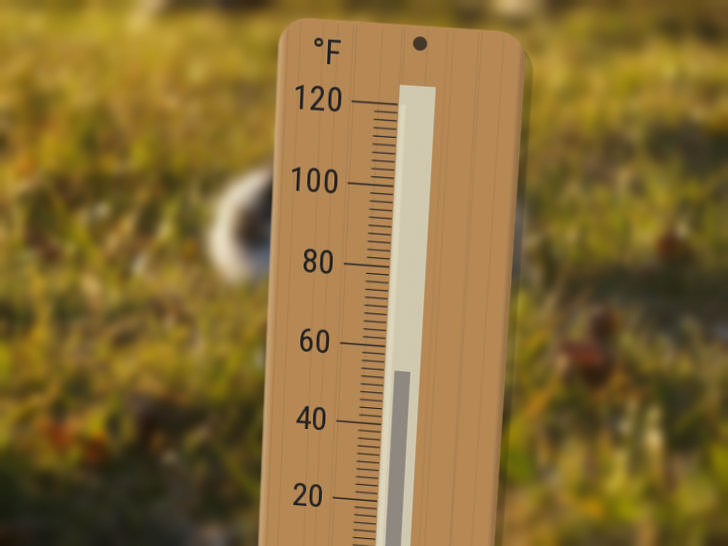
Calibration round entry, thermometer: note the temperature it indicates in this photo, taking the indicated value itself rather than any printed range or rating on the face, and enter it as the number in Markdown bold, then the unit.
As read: **54** °F
